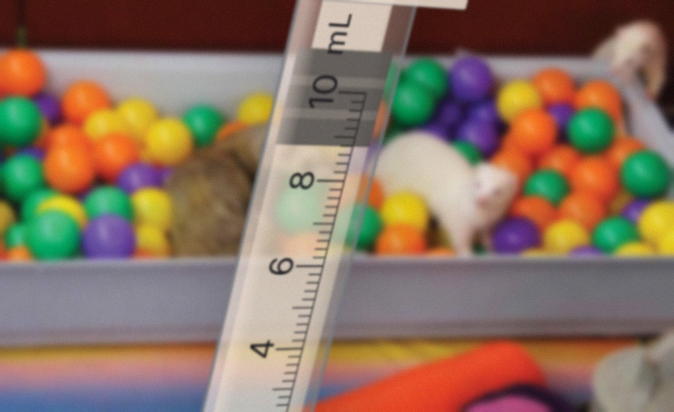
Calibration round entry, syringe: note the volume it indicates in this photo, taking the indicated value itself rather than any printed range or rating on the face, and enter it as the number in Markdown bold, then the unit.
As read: **8.8** mL
